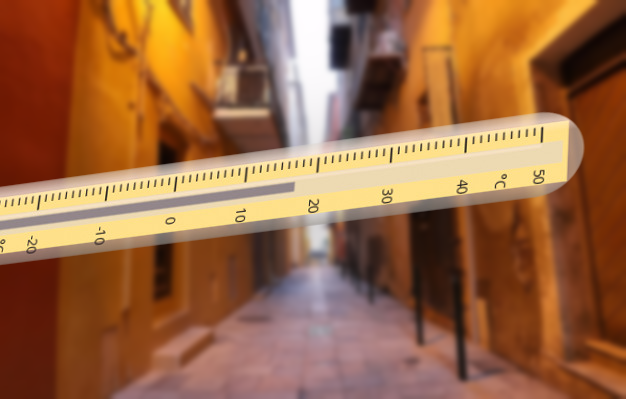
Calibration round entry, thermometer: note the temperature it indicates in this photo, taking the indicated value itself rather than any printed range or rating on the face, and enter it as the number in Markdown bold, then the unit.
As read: **17** °C
